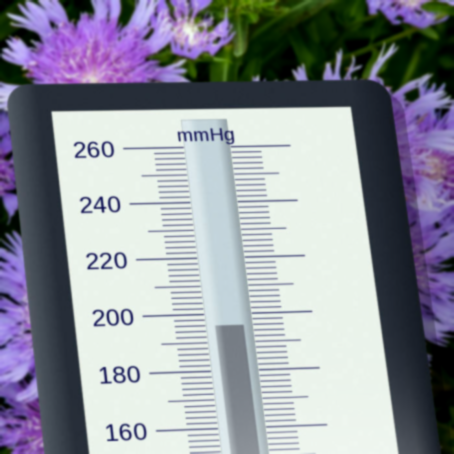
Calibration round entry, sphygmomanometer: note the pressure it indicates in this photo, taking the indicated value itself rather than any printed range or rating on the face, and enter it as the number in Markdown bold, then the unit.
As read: **196** mmHg
